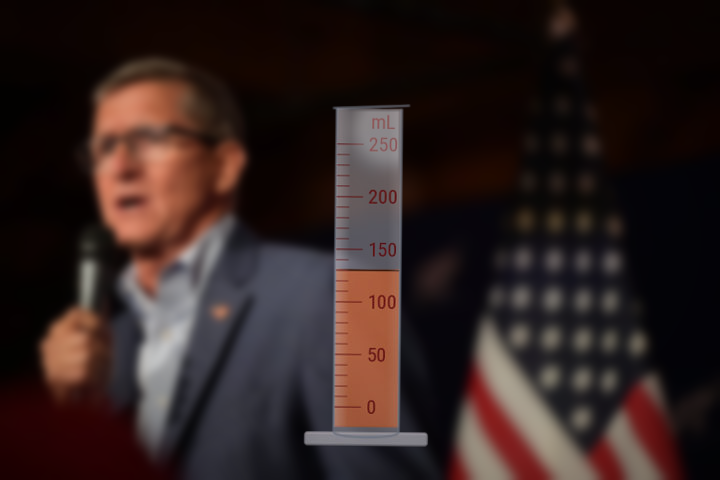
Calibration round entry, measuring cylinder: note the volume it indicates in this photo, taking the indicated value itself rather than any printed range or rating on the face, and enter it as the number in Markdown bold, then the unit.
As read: **130** mL
